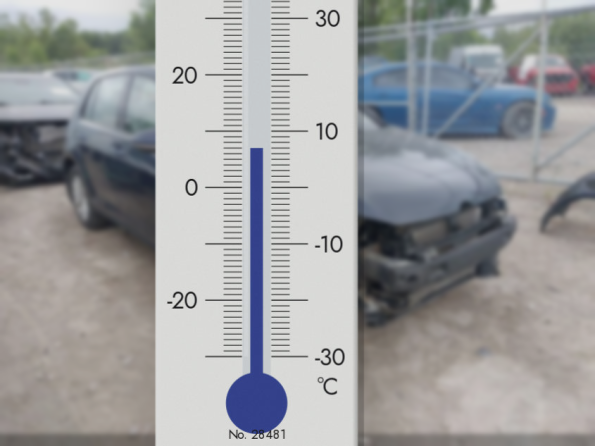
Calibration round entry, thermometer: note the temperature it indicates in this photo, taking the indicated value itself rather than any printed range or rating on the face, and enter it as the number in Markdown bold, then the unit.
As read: **7** °C
